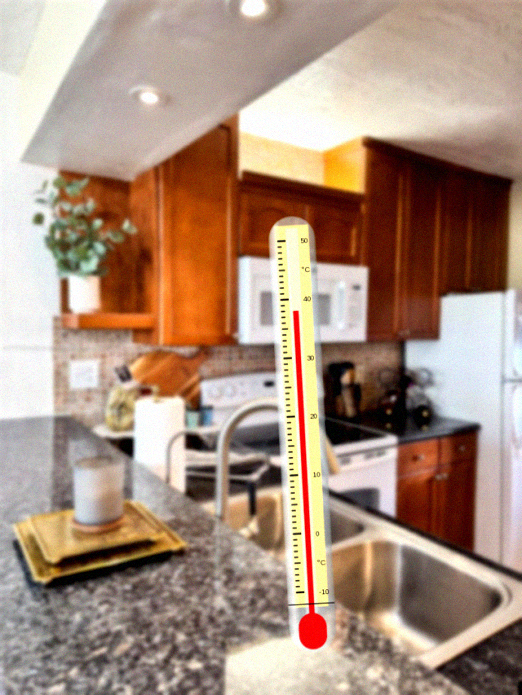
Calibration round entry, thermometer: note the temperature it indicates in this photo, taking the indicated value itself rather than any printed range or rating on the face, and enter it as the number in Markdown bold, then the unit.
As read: **38** °C
